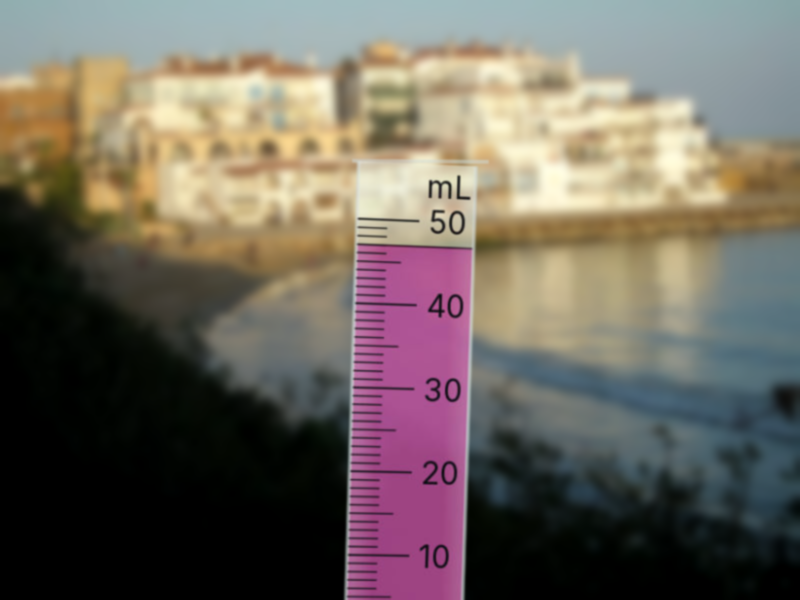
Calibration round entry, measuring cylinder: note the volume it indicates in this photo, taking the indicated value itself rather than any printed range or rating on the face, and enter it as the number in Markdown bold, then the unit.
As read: **47** mL
